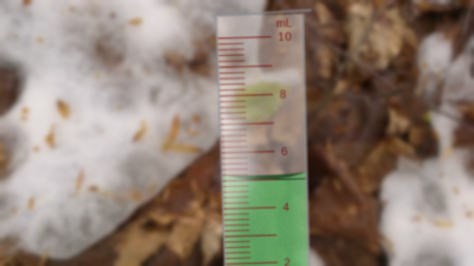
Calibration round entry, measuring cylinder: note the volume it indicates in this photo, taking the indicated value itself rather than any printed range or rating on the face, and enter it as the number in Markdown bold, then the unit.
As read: **5** mL
